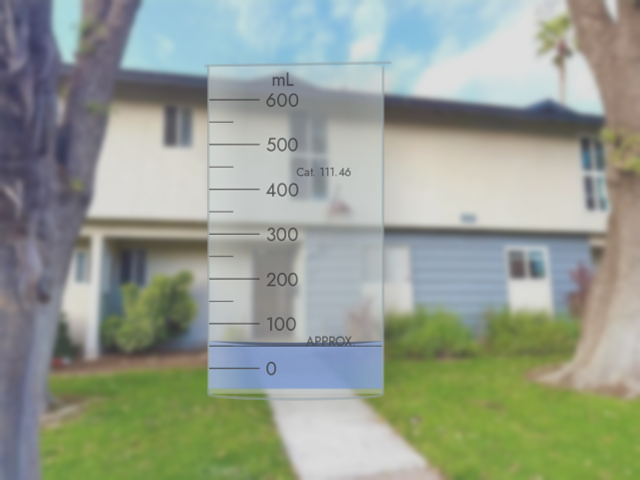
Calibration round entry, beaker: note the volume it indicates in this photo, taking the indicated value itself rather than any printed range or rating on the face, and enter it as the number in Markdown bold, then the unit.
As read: **50** mL
